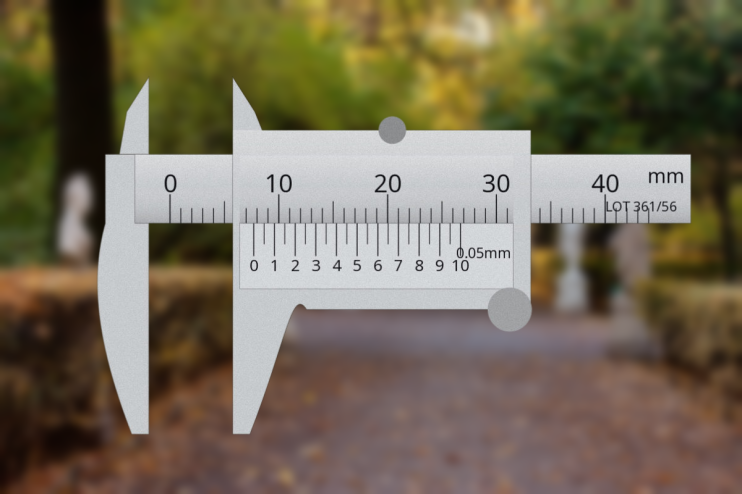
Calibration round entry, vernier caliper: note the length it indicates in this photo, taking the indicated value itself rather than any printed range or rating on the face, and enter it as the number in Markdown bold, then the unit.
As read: **7.7** mm
